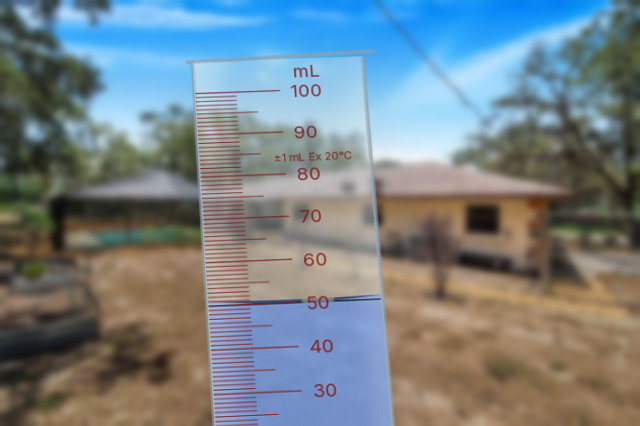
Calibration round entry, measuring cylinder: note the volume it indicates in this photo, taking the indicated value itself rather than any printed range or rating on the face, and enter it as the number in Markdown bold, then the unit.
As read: **50** mL
